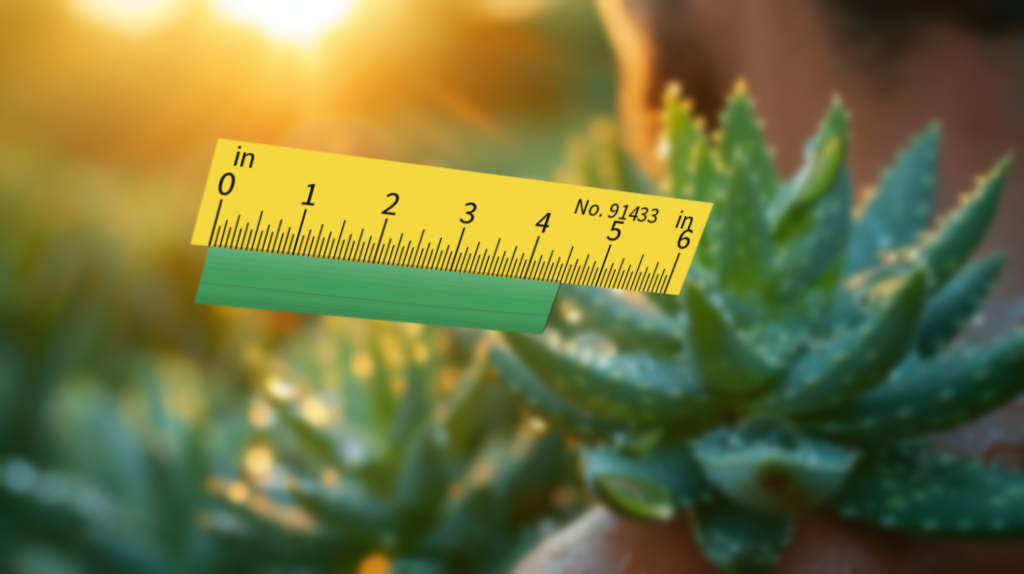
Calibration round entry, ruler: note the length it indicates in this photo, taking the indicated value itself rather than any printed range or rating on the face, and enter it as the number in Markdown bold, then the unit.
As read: **4.5** in
